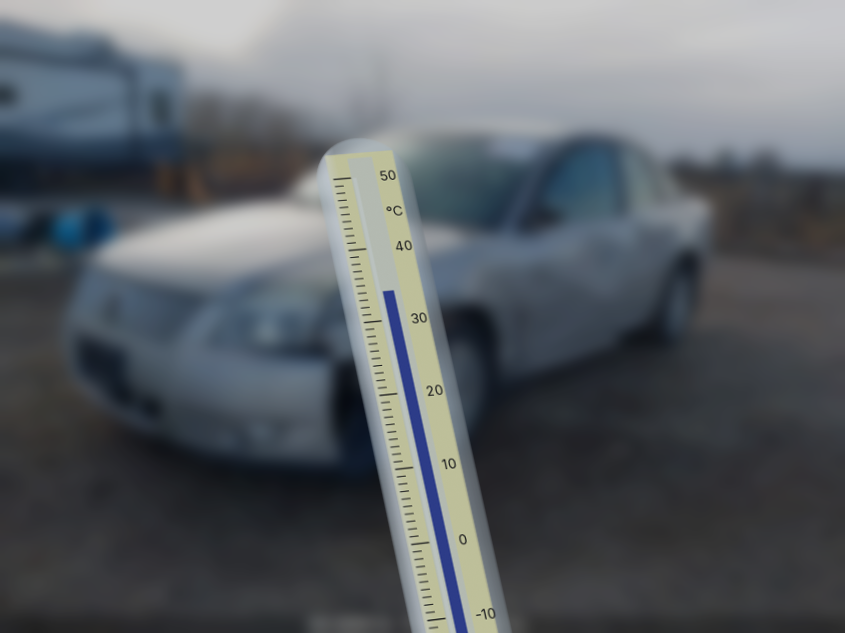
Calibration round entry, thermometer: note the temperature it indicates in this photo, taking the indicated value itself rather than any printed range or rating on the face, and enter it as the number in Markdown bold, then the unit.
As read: **34** °C
